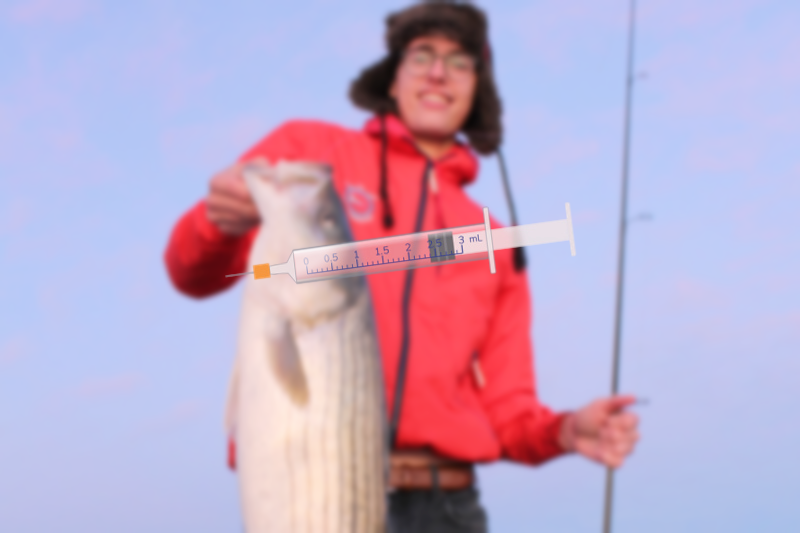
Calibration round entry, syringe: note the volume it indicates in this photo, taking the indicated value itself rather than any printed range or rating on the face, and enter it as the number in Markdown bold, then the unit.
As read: **2.4** mL
